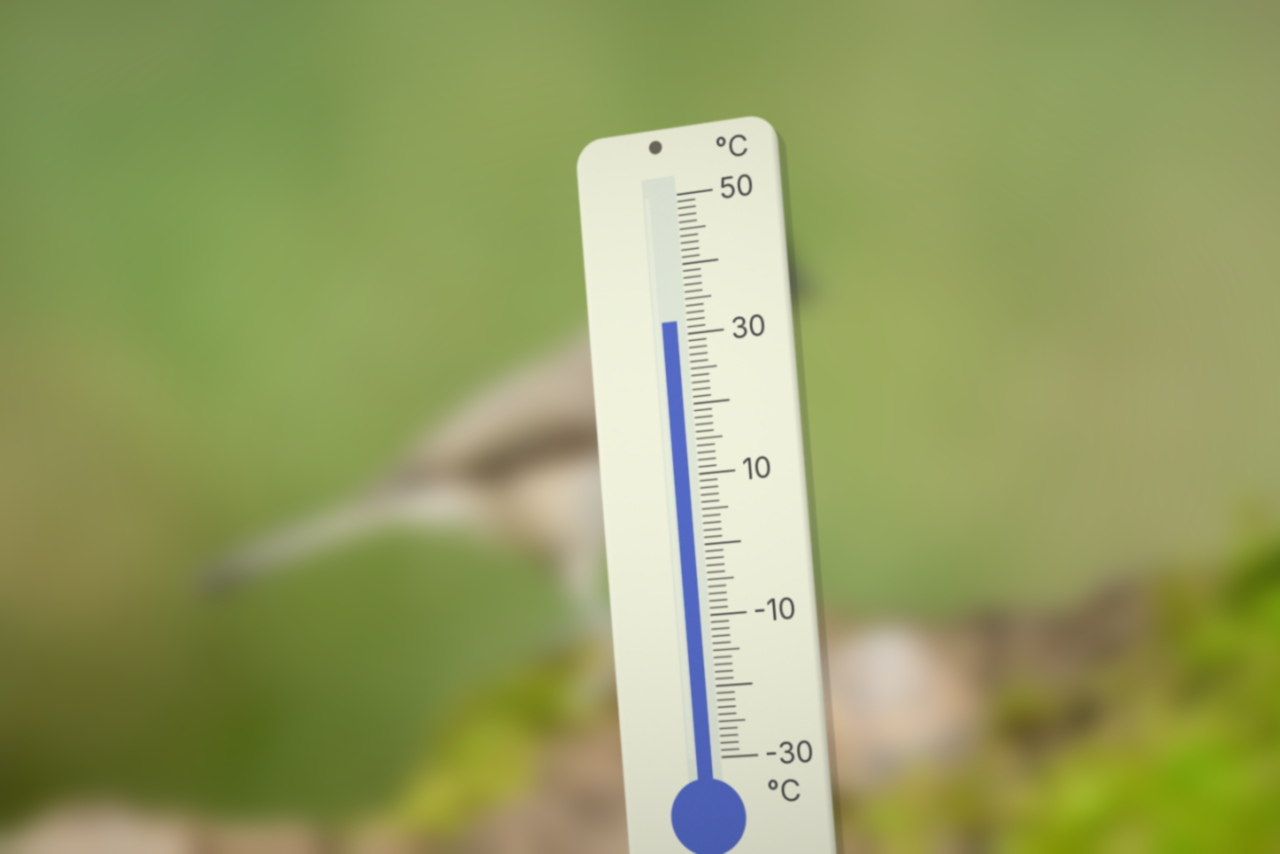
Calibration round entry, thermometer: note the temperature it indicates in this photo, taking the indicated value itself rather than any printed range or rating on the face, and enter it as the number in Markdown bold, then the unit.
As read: **32** °C
